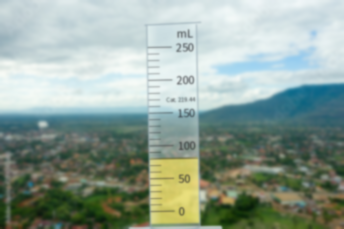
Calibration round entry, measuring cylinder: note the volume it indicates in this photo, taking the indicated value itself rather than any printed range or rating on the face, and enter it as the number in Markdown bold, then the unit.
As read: **80** mL
